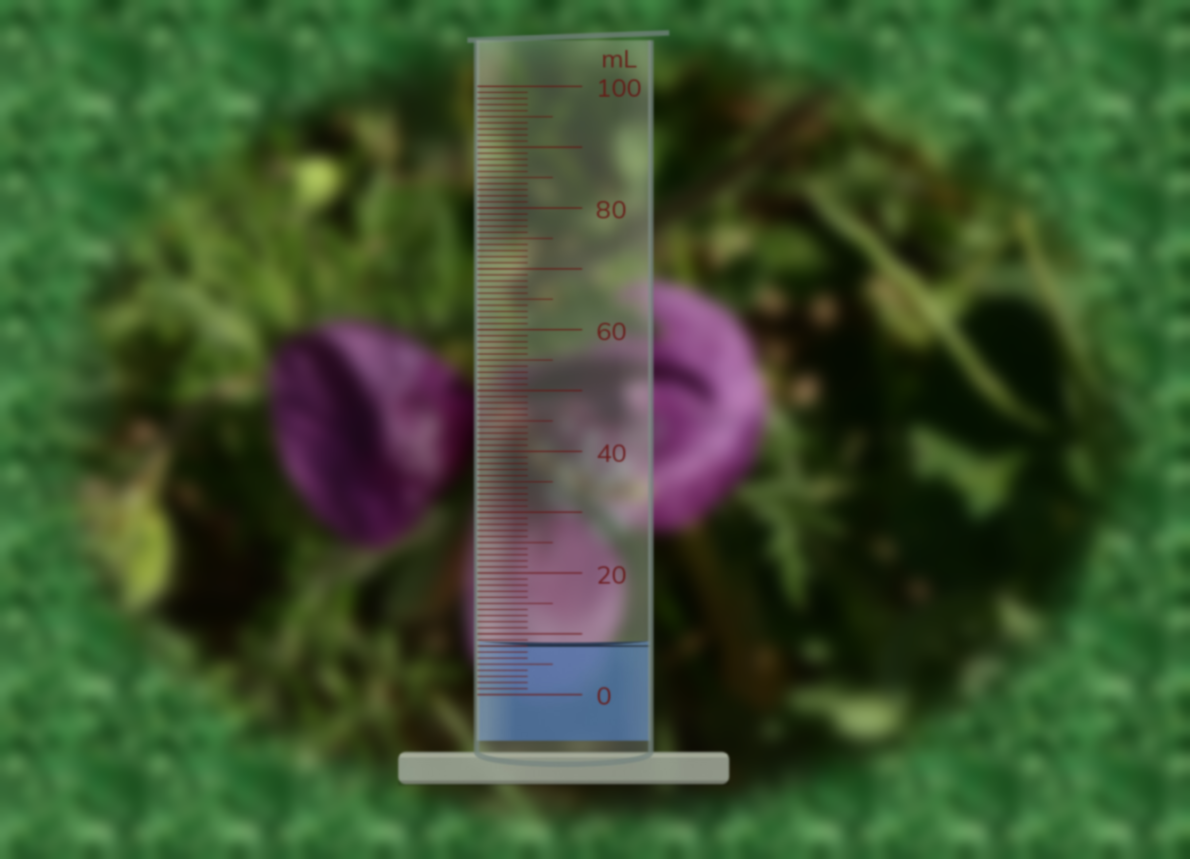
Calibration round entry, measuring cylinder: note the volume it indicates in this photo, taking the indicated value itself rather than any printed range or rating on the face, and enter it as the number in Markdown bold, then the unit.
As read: **8** mL
